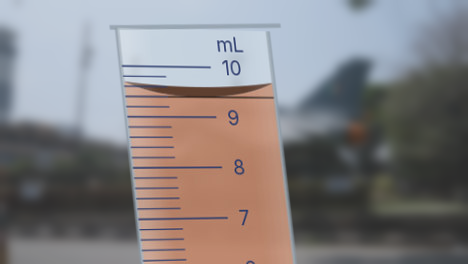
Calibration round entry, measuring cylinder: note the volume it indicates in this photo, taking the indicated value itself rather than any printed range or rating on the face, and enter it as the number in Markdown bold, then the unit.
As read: **9.4** mL
